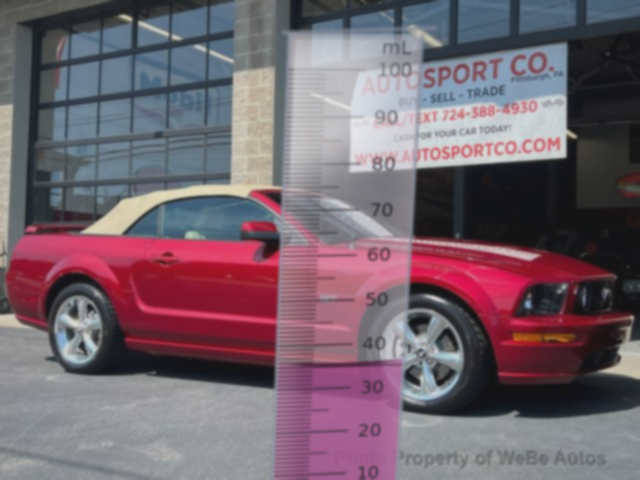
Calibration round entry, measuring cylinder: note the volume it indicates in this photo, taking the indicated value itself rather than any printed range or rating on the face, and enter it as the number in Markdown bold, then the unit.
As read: **35** mL
